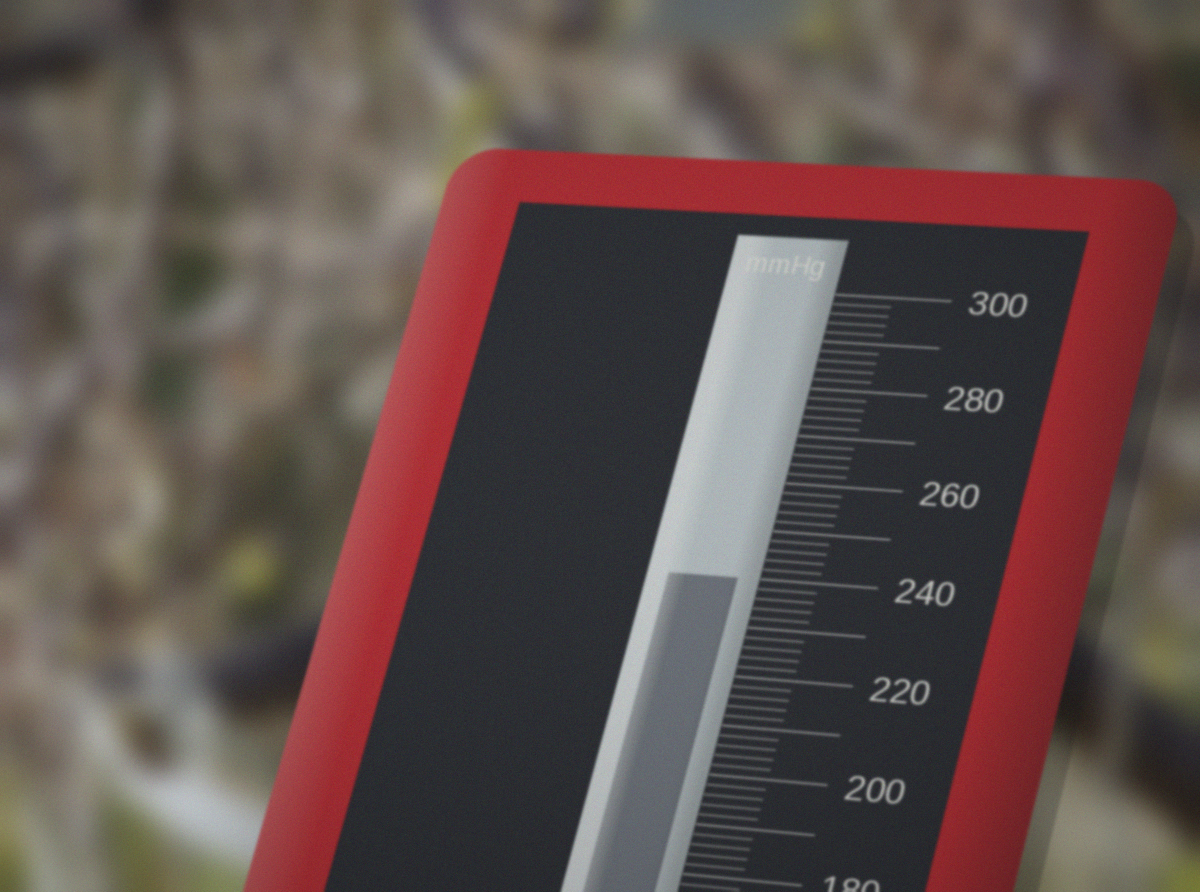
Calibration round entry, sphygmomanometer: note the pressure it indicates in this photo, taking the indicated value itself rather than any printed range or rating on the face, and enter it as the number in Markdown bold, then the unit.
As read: **240** mmHg
